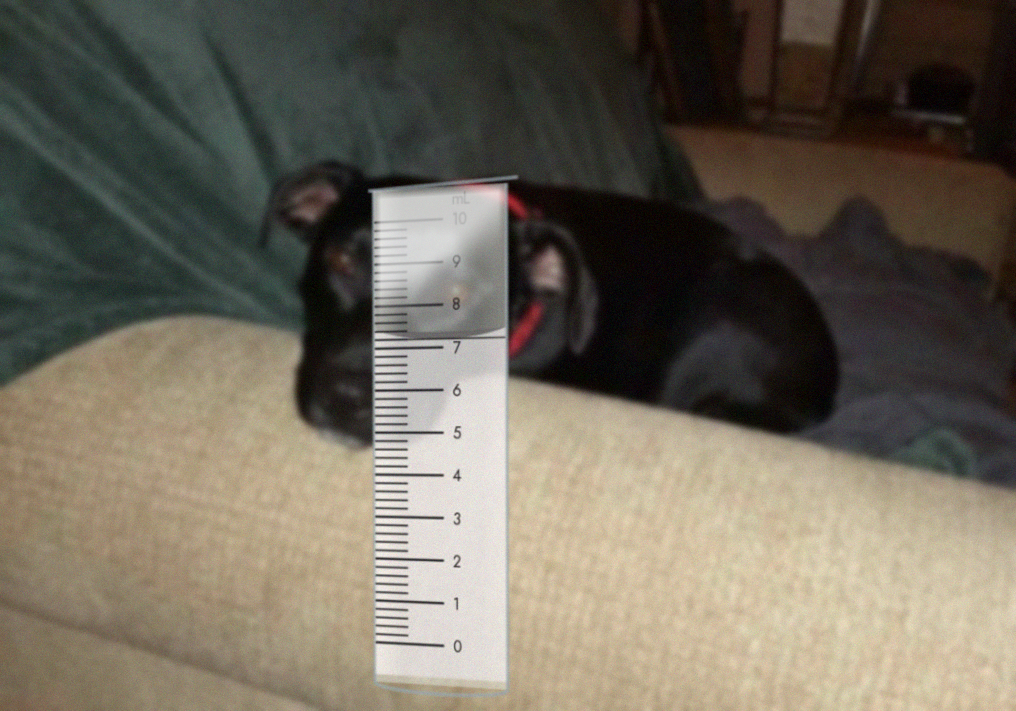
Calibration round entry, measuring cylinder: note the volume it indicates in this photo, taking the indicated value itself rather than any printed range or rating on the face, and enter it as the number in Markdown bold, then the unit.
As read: **7.2** mL
